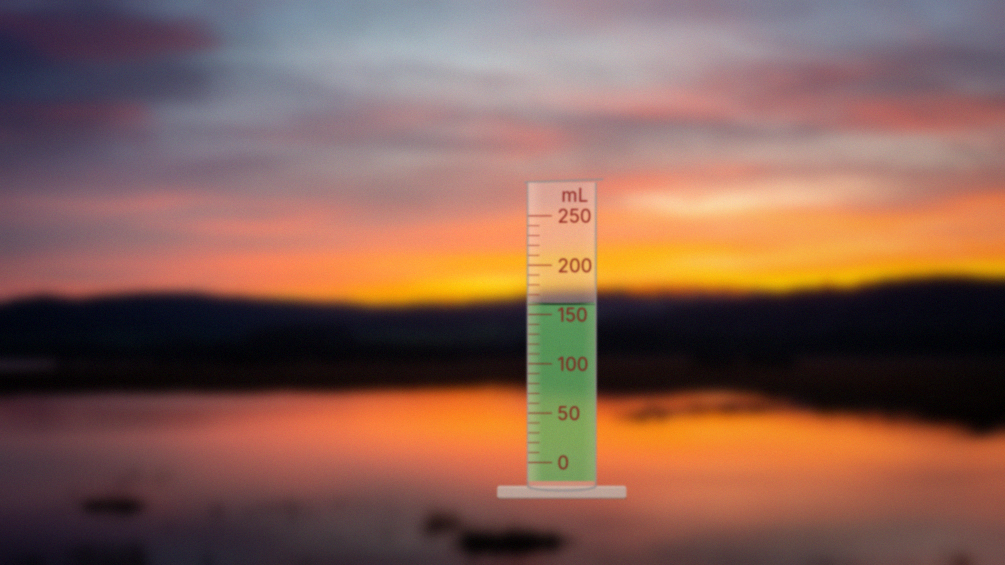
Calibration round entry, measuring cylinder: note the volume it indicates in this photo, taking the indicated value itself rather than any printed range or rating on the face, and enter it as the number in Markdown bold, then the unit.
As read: **160** mL
